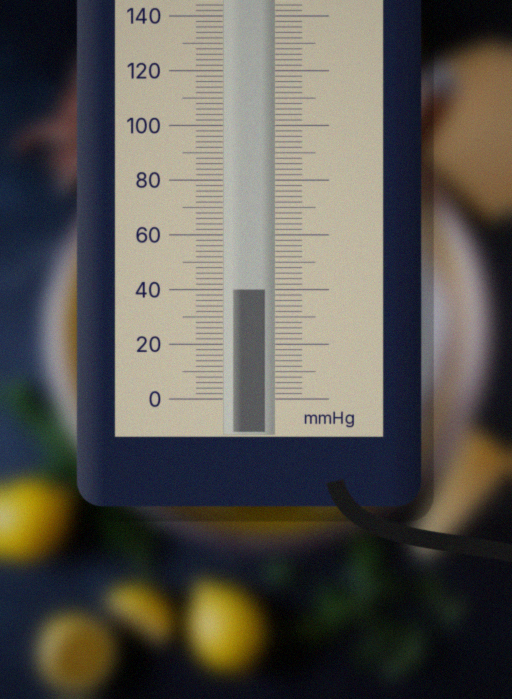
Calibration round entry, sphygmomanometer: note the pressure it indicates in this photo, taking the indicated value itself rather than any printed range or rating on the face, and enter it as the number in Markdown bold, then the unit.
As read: **40** mmHg
